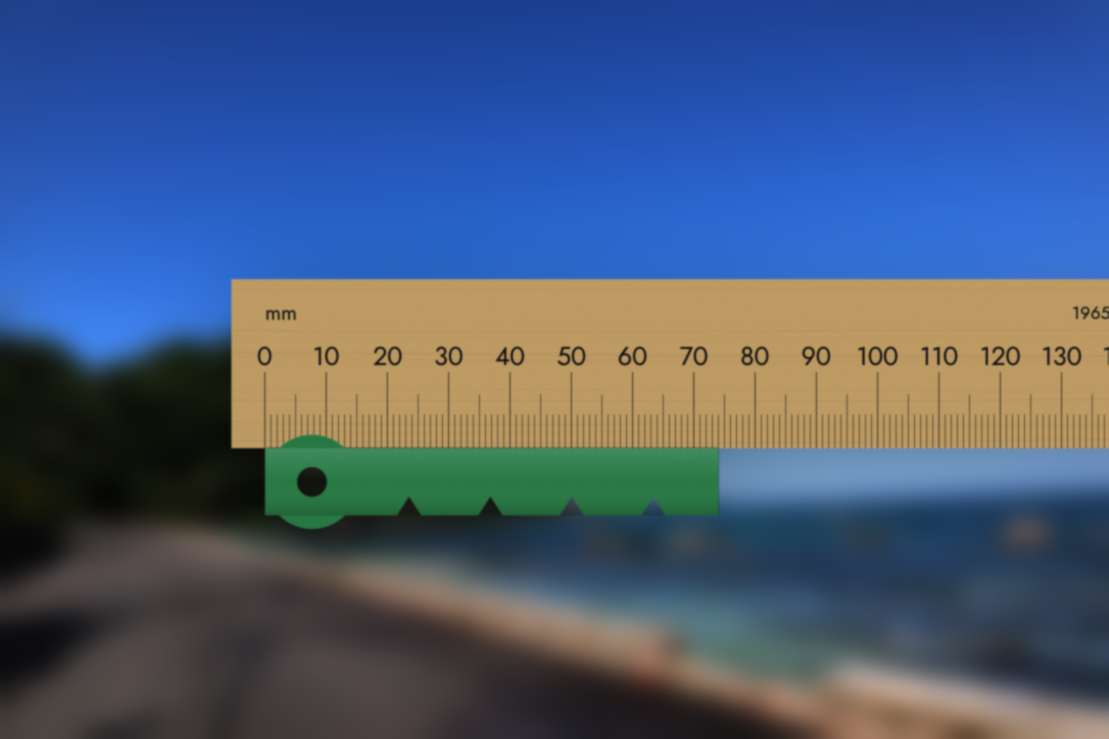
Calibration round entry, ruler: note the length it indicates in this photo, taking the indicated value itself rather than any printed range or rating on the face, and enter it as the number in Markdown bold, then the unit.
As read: **74** mm
